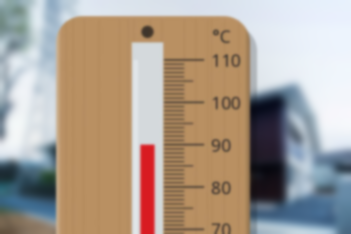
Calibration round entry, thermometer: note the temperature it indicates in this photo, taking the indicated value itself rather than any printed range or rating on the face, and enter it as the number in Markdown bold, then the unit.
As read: **90** °C
